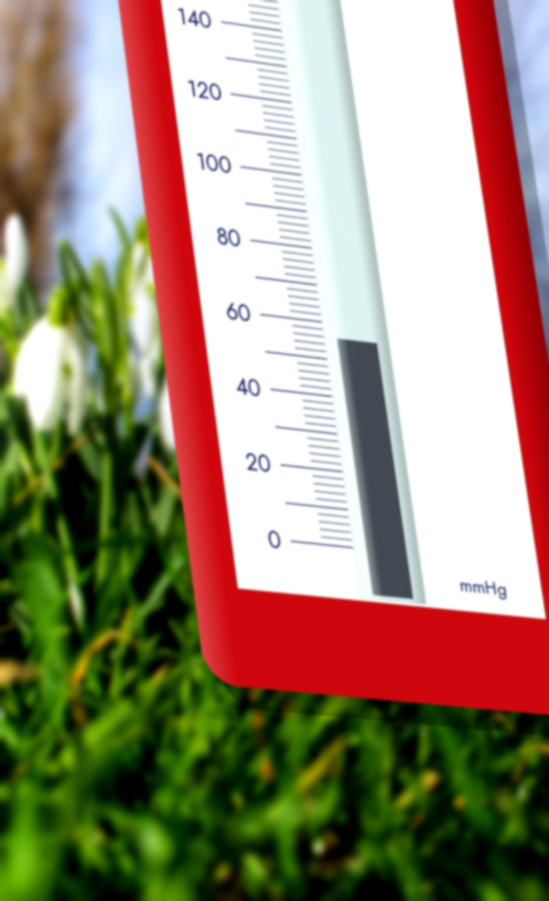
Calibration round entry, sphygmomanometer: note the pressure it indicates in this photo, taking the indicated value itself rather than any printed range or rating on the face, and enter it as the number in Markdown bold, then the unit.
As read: **56** mmHg
